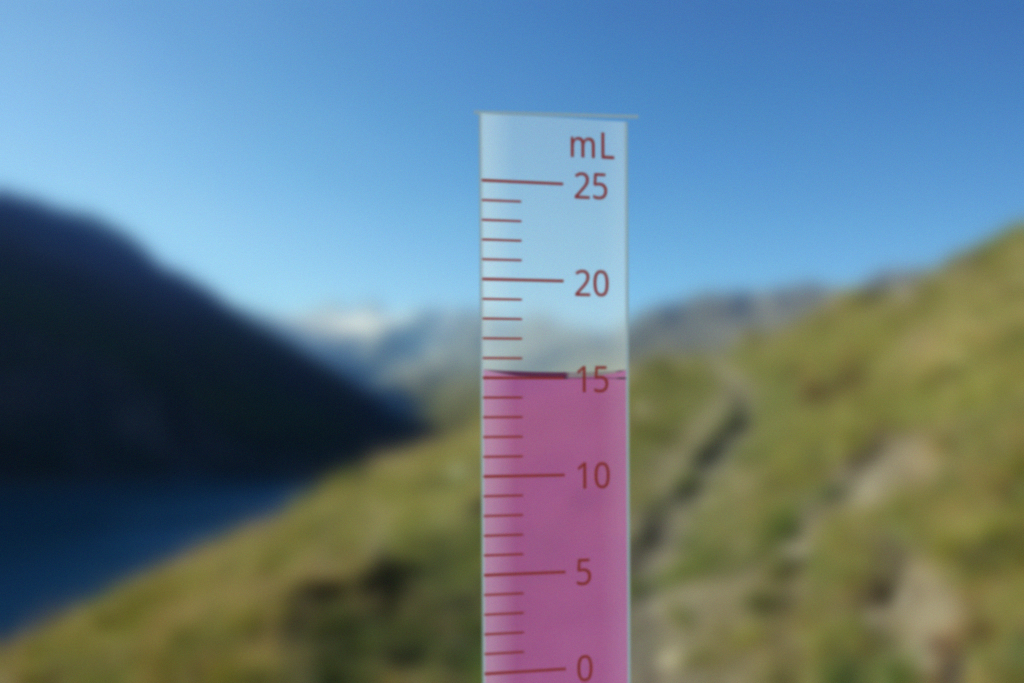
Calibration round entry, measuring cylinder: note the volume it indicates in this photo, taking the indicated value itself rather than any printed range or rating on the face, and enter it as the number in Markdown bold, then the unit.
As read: **15** mL
